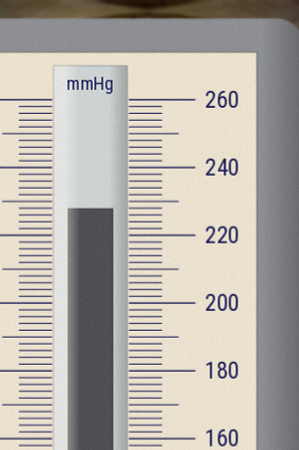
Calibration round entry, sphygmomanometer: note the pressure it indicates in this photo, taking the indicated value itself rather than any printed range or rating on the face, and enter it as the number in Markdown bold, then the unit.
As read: **228** mmHg
